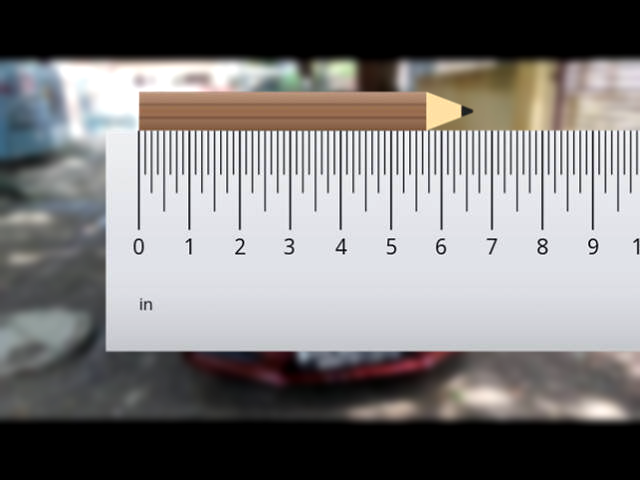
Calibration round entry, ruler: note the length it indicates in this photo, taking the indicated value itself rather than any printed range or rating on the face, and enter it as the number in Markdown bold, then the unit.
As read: **6.625** in
